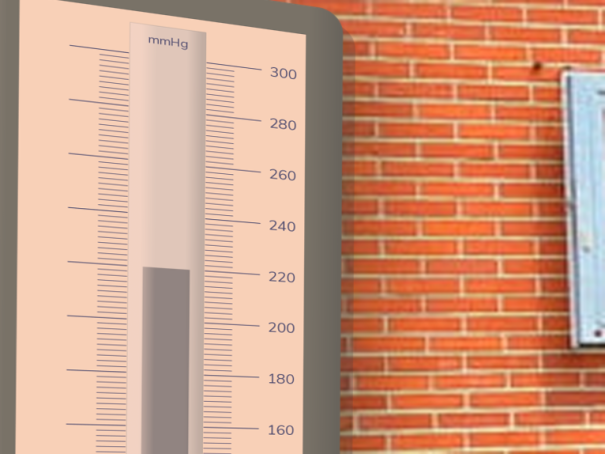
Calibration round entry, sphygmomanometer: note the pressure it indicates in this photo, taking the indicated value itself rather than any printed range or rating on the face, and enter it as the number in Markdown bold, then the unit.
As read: **220** mmHg
